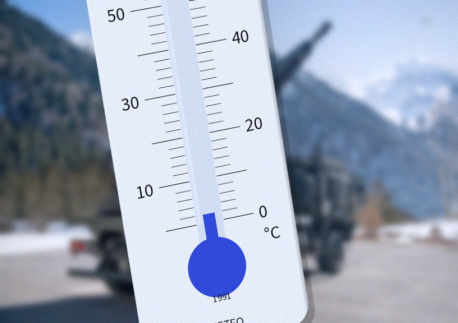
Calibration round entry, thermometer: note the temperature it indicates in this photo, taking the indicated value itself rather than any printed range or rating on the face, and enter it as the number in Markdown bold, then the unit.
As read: **2** °C
